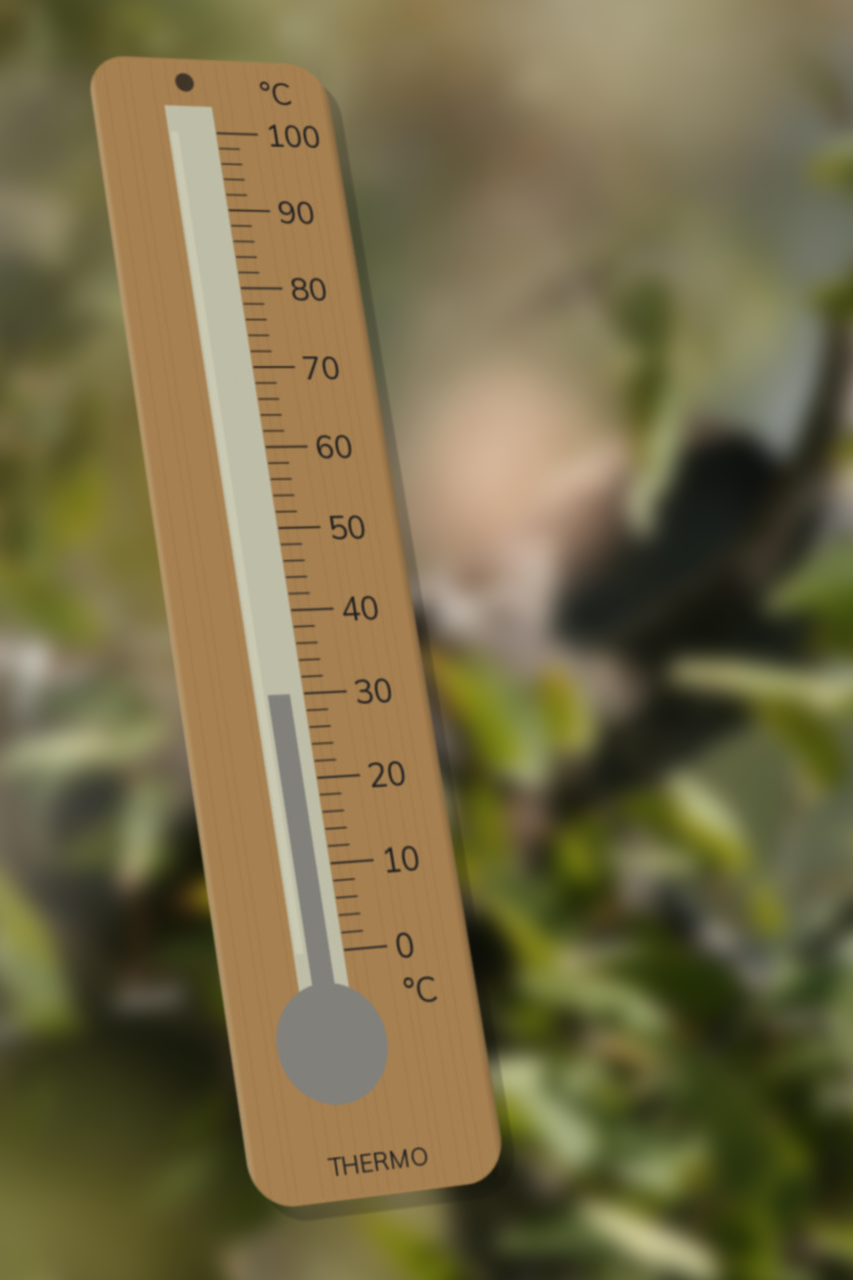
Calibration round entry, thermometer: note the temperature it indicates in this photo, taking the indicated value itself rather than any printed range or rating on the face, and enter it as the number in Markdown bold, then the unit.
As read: **30** °C
